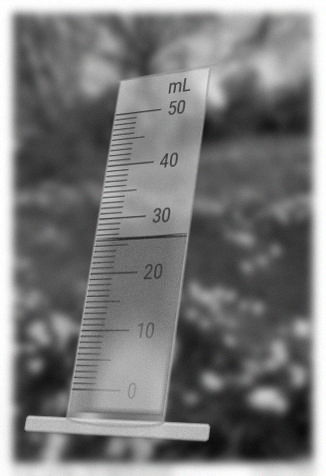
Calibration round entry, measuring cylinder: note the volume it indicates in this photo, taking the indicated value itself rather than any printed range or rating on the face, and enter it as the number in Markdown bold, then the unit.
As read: **26** mL
